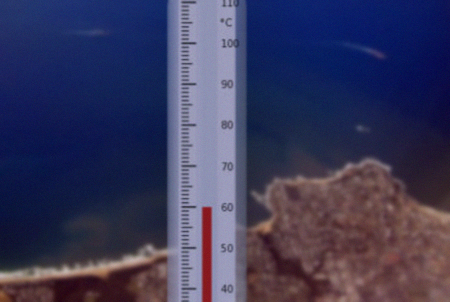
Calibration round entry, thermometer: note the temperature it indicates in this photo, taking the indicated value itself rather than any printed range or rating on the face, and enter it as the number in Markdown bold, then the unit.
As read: **60** °C
